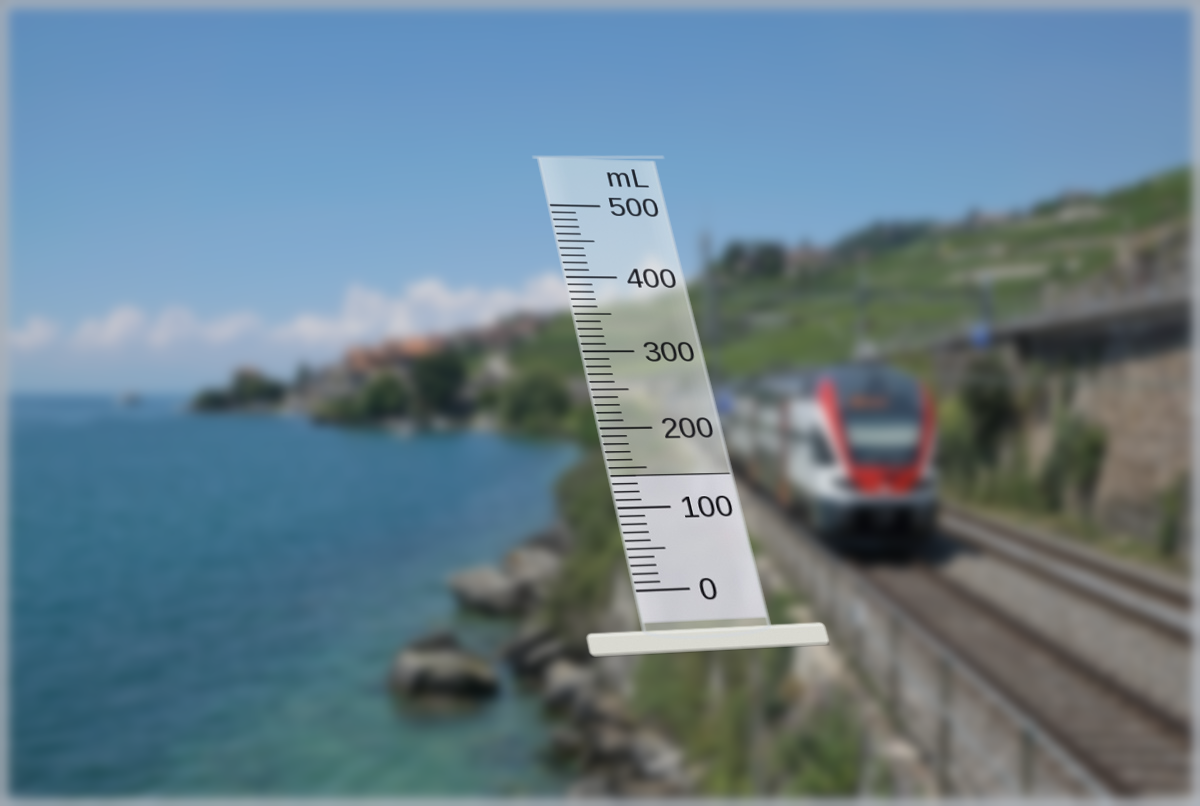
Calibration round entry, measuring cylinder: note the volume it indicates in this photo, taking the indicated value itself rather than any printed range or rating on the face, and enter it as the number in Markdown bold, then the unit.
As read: **140** mL
